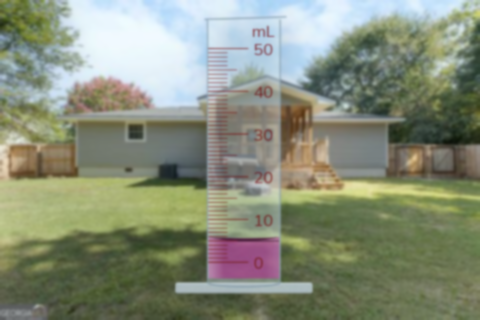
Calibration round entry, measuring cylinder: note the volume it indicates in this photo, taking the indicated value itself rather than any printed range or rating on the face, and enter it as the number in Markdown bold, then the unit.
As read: **5** mL
